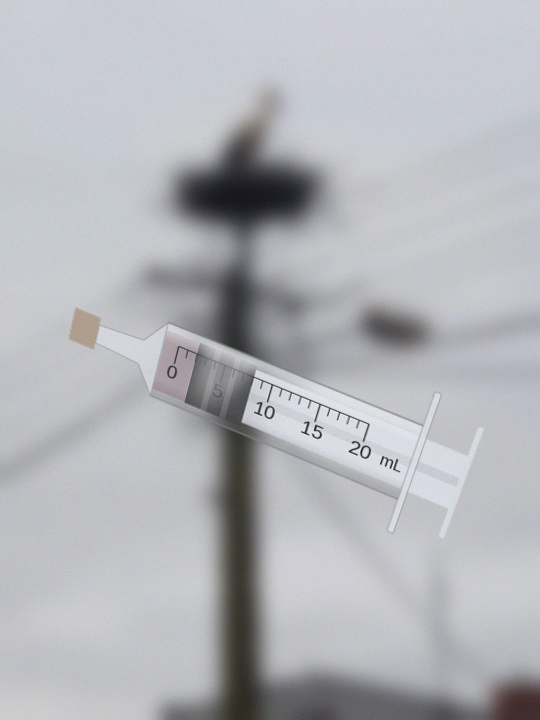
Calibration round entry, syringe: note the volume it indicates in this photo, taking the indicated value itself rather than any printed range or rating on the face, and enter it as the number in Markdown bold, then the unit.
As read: **2** mL
